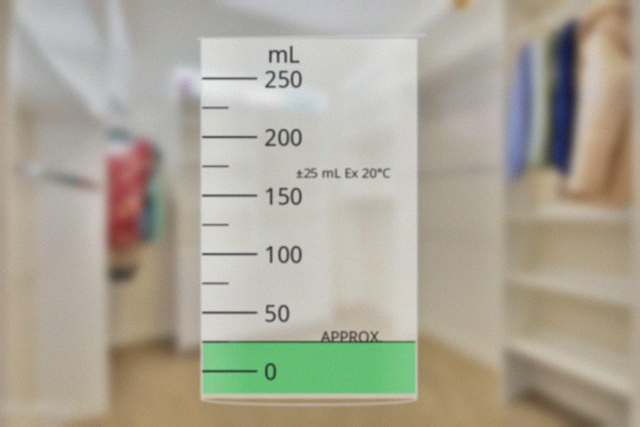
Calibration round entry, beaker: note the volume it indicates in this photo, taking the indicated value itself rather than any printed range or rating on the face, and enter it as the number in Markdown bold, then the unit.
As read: **25** mL
